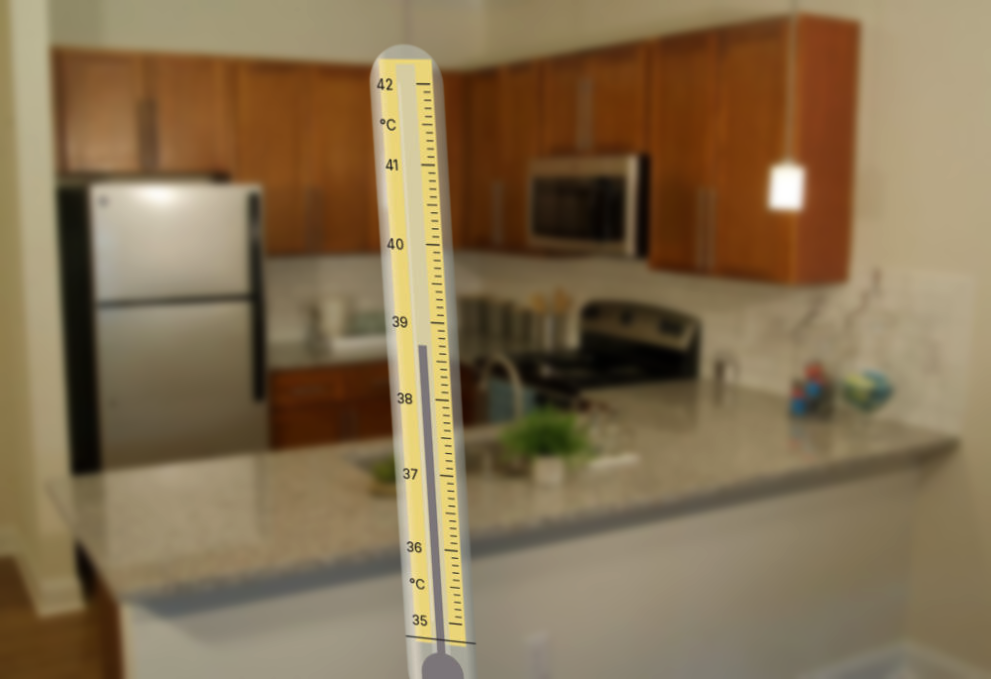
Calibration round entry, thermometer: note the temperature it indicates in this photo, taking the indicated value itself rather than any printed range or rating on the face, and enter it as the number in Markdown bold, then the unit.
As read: **38.7** °C
